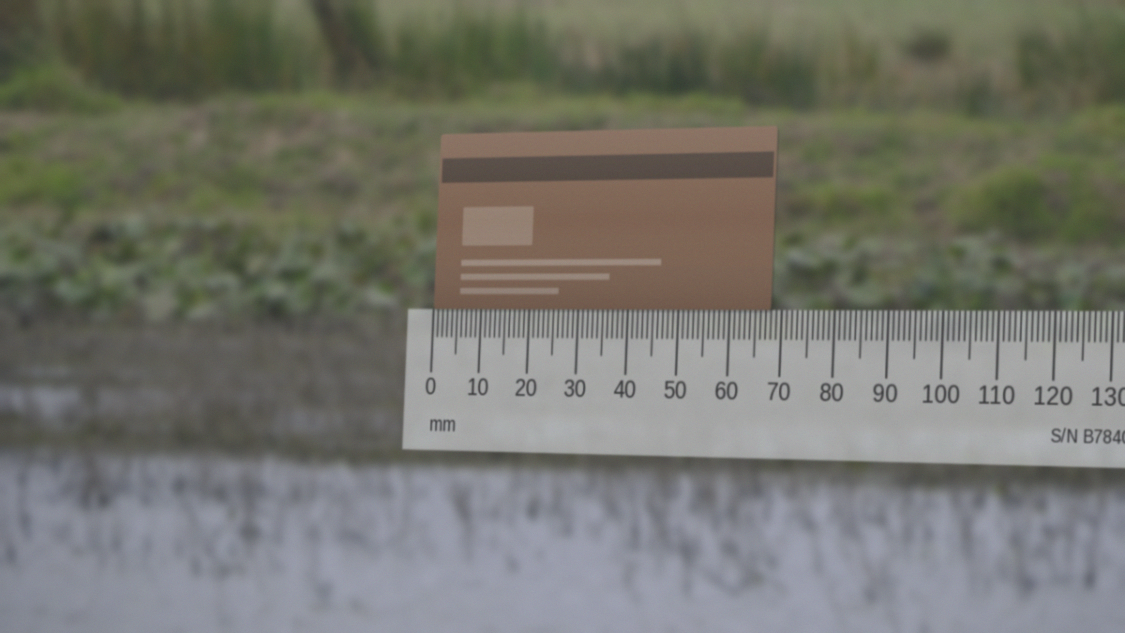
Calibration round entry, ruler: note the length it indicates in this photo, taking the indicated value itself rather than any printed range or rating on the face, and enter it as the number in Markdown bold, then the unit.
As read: **68** mm
